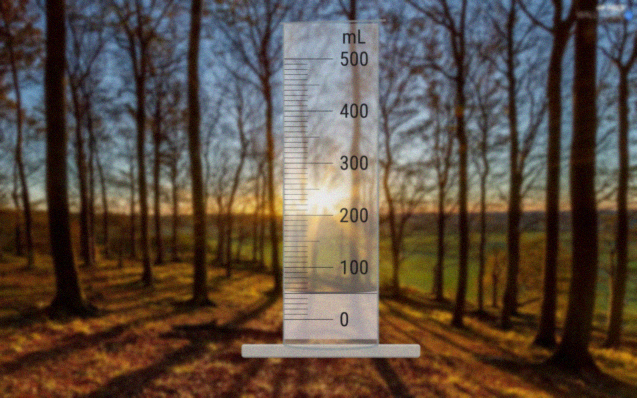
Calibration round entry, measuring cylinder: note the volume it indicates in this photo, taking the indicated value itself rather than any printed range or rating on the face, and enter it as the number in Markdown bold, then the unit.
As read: **50** mL
